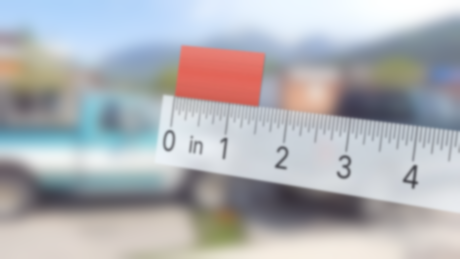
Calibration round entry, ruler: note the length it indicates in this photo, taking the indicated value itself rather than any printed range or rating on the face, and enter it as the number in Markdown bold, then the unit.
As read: **1.5** in
